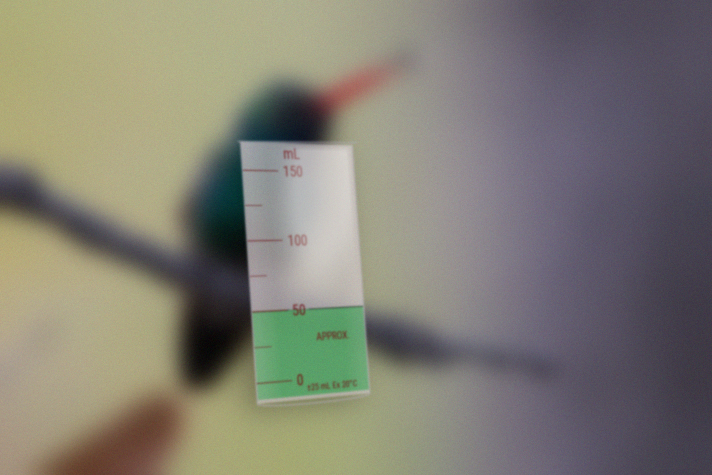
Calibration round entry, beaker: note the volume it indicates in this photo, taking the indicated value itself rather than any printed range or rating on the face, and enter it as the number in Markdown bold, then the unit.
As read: **50** mL
